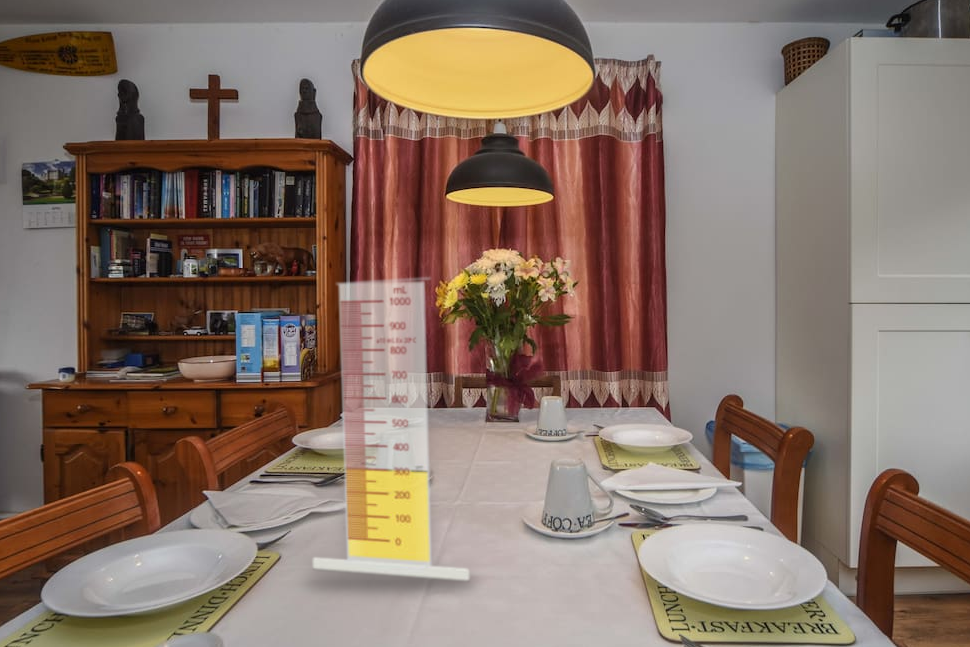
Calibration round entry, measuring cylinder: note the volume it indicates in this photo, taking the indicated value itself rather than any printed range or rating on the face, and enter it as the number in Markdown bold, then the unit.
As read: **300** mL
